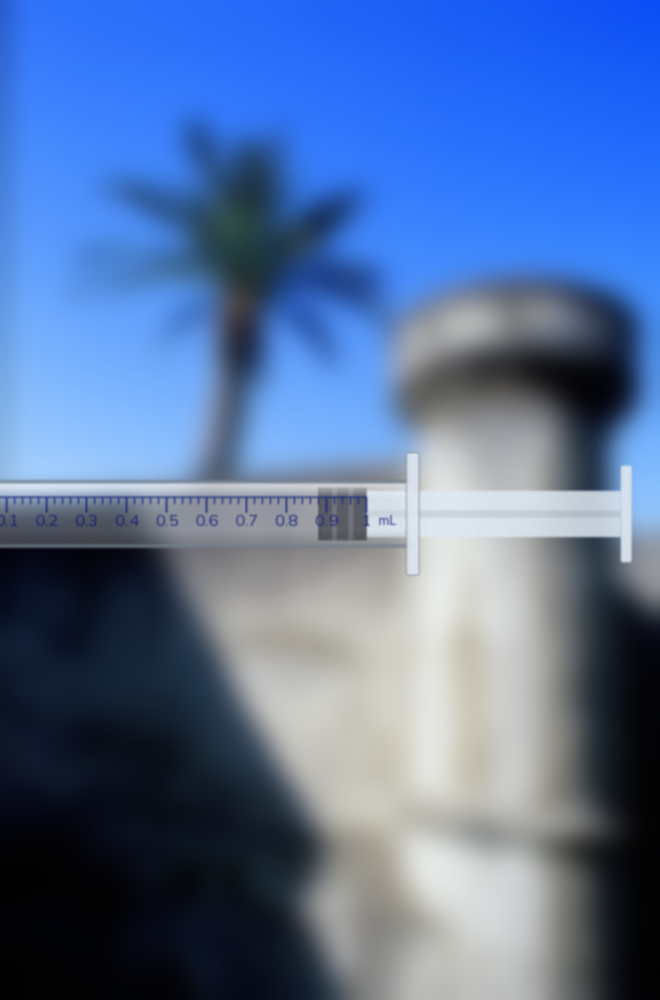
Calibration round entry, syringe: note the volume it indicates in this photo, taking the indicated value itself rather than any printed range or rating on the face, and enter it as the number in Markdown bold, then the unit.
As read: **0.88** mL
